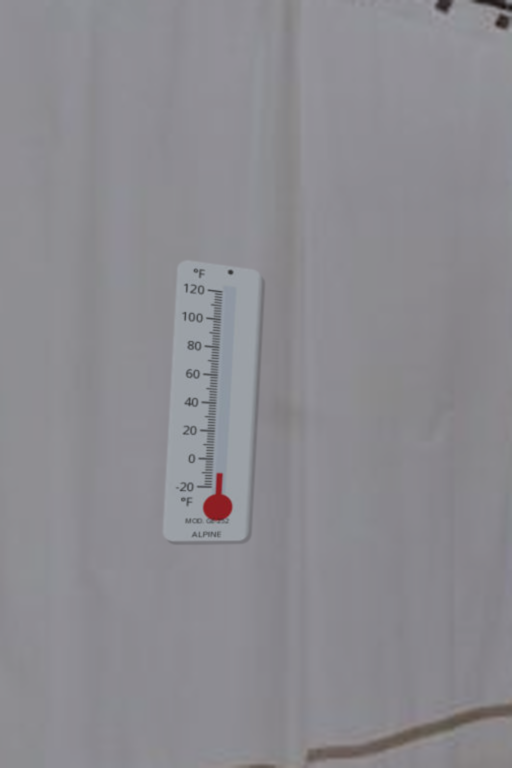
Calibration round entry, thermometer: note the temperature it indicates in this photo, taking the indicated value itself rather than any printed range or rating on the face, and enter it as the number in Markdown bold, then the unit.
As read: **-10** °F
